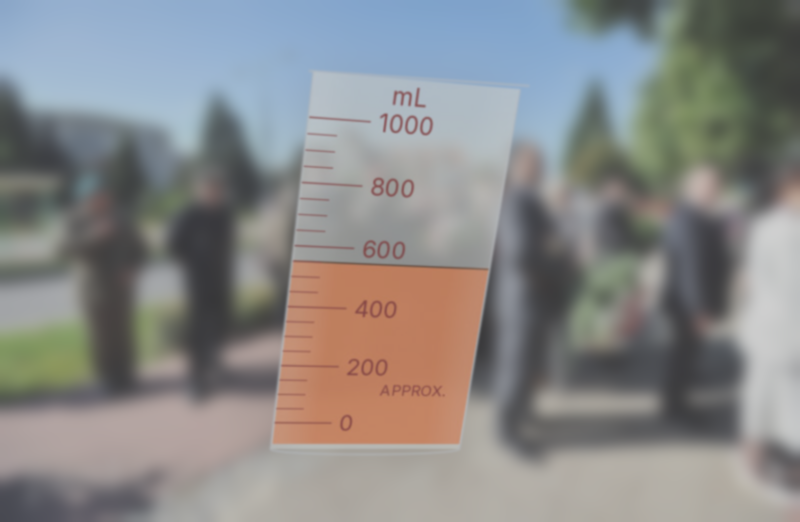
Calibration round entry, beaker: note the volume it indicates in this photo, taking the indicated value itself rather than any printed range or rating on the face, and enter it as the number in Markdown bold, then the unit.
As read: **550** mL
